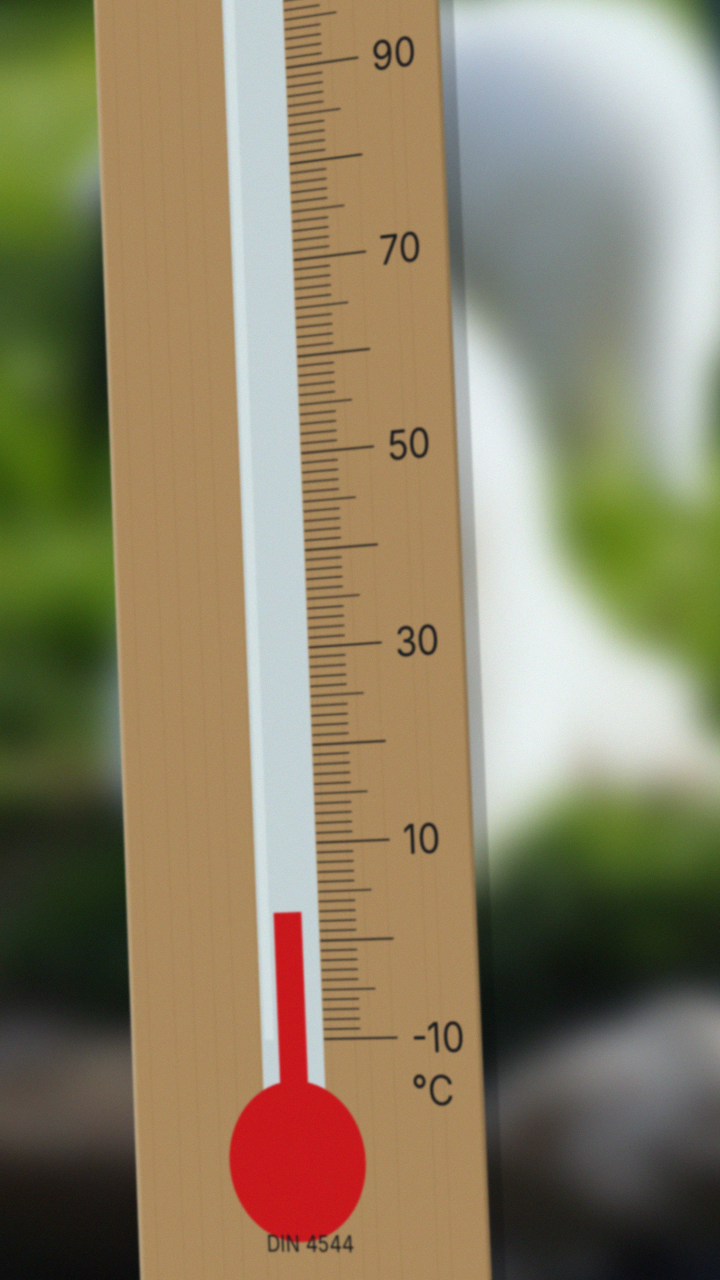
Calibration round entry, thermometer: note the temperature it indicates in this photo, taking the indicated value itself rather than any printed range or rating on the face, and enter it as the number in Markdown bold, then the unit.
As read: **3** °C
